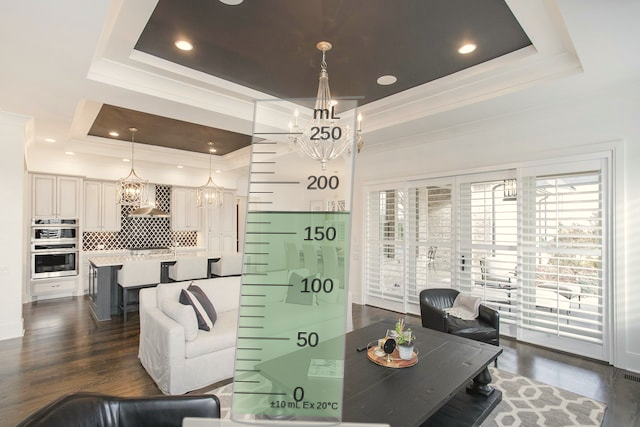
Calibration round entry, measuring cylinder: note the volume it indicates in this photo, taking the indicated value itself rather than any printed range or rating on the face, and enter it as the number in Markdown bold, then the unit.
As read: **170** mL
